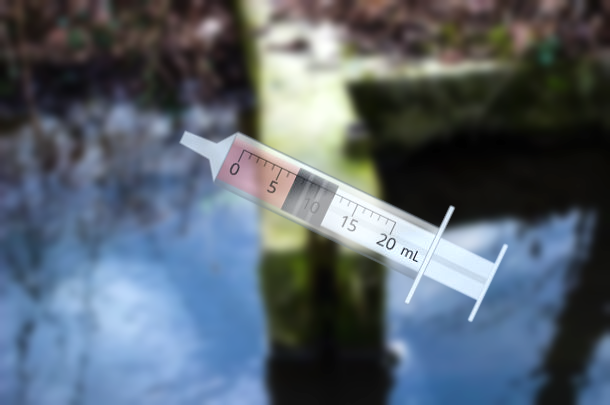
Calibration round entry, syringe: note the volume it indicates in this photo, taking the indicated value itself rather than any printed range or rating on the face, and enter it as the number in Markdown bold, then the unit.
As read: **7** mL
